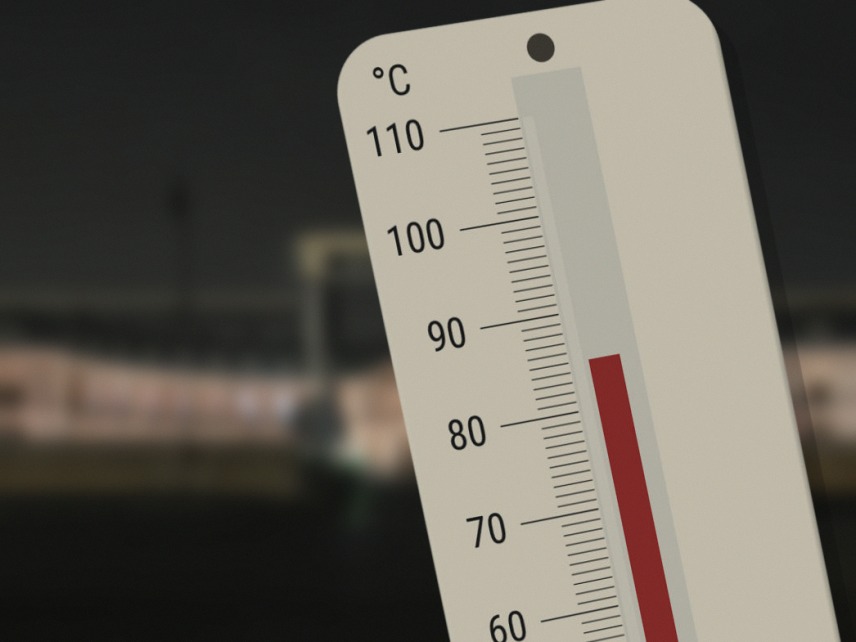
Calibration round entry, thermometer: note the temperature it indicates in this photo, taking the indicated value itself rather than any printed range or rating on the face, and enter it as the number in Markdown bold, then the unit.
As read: **85** °C
